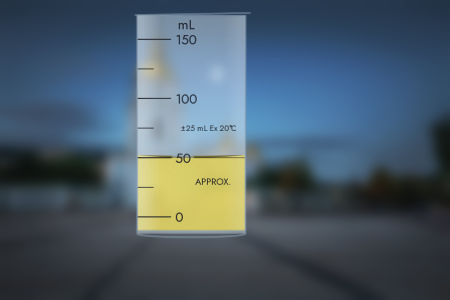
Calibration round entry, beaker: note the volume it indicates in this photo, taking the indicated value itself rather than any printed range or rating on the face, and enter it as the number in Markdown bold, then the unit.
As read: **50** mL
